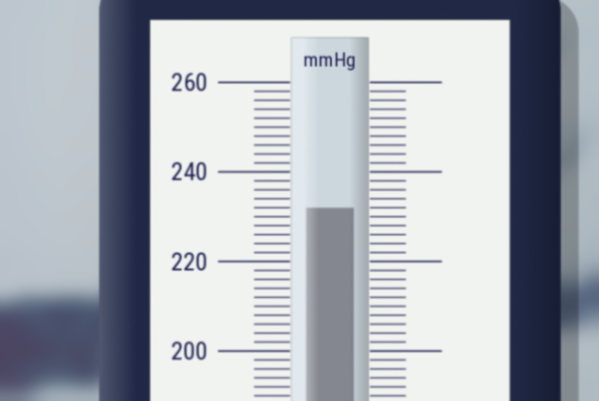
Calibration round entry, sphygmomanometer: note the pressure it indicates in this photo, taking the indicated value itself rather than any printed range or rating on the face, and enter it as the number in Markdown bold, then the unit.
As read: **232** mmHg
